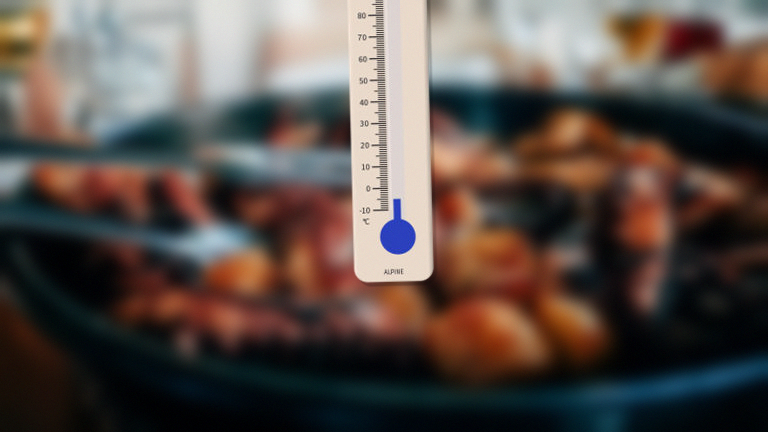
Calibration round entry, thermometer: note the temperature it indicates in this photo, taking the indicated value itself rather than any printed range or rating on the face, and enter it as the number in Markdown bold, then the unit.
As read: **-5** °C
